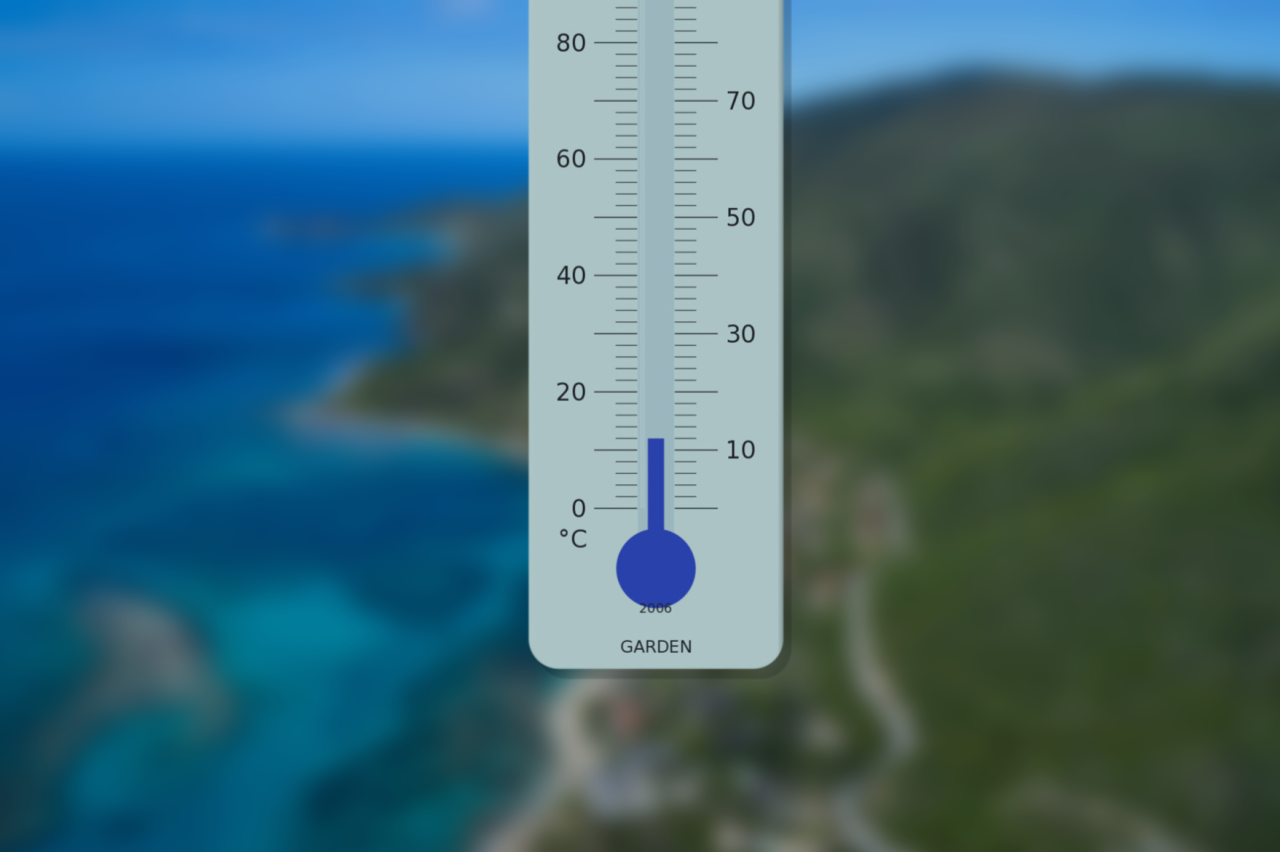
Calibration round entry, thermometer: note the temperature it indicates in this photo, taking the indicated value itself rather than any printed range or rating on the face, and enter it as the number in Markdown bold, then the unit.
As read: **12** °C
